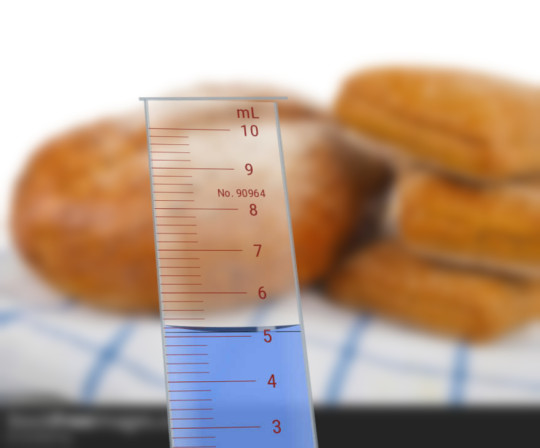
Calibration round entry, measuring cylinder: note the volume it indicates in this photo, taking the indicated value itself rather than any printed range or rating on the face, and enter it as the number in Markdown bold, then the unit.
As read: **5.1** mL
